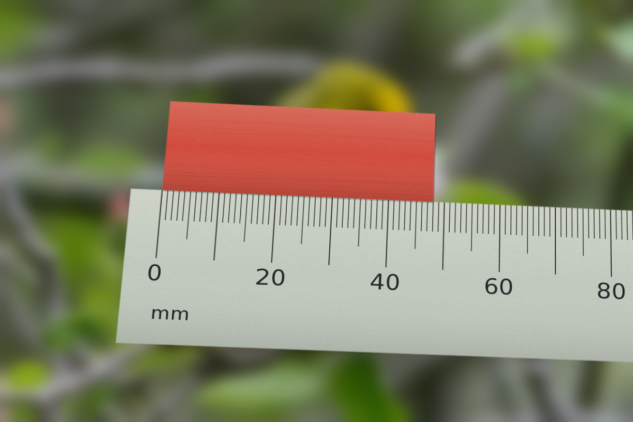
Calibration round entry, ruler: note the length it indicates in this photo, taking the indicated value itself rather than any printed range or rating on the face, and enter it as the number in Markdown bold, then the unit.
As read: **48** mm
